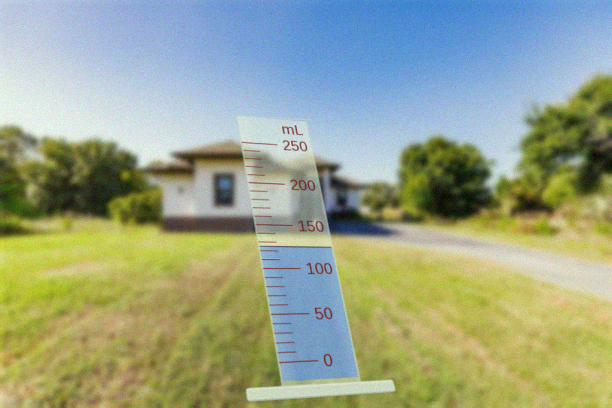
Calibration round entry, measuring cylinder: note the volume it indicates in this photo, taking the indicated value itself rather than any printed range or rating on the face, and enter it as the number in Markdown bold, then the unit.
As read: **125** mL
